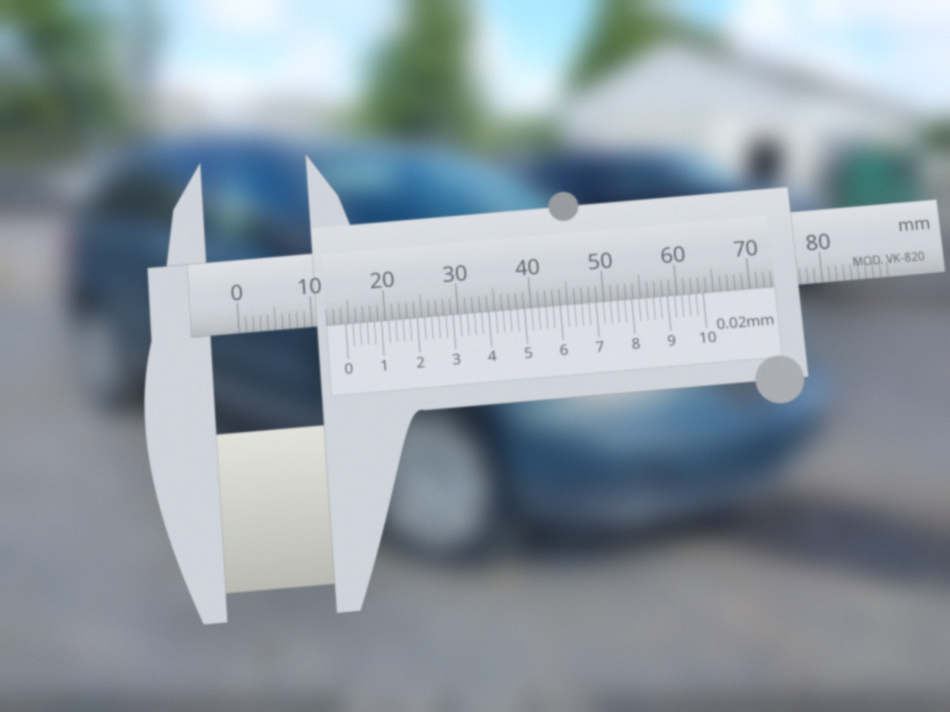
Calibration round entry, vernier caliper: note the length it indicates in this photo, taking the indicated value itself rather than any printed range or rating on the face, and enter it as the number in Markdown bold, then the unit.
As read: **14.6** mm
